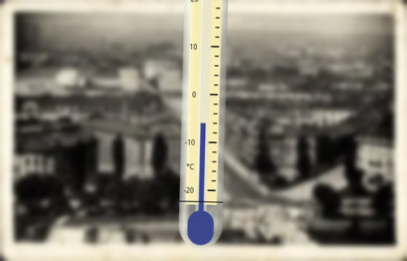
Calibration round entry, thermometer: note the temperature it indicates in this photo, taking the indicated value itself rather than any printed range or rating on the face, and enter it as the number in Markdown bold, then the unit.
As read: **-6** °C
